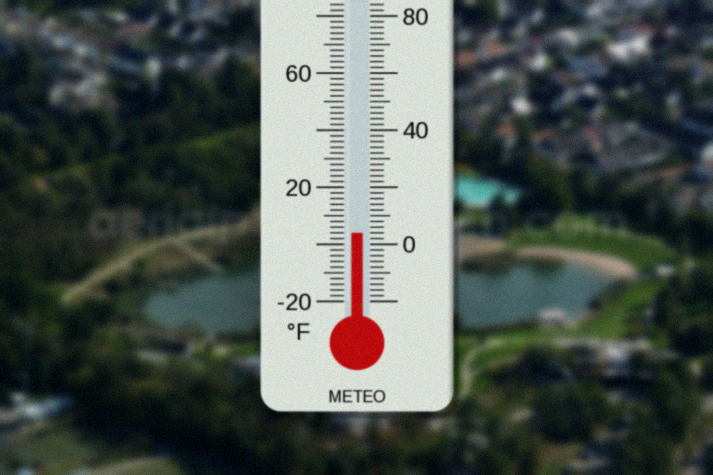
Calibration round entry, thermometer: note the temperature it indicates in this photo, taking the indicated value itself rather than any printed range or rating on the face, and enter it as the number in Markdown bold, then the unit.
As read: **4** °F
